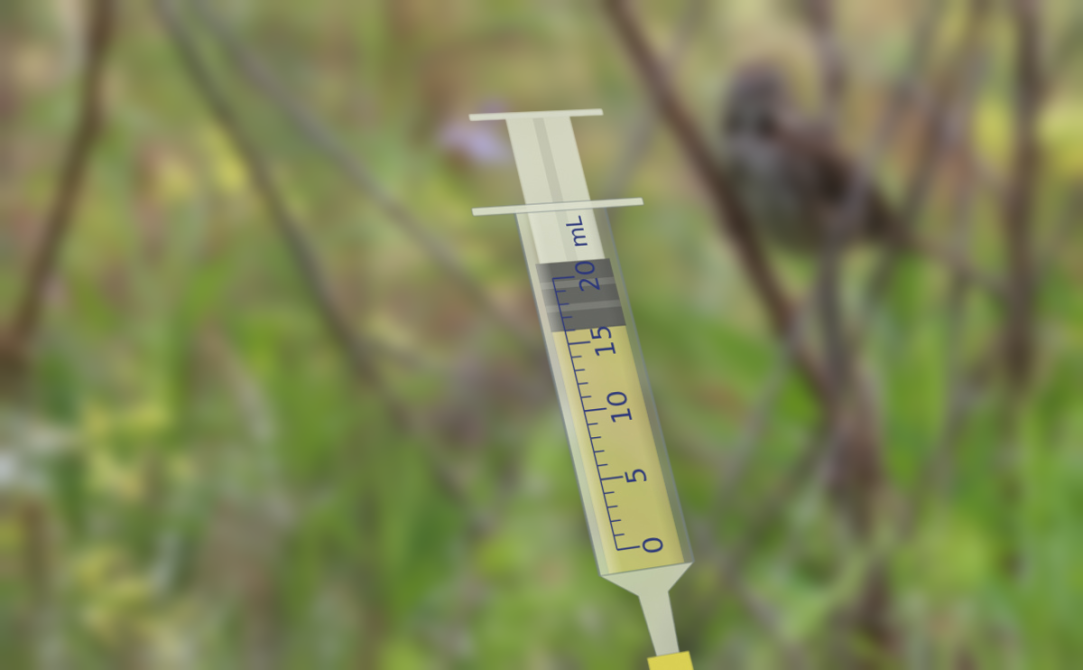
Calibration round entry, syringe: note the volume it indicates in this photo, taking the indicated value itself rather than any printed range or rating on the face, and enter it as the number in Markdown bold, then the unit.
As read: **16** mL
